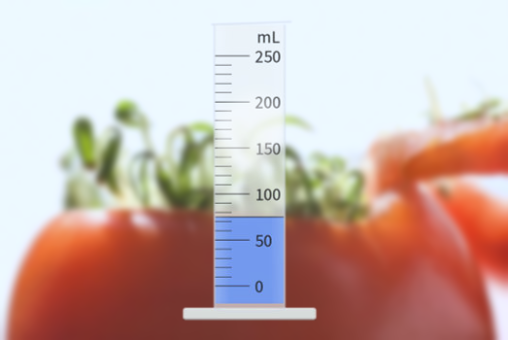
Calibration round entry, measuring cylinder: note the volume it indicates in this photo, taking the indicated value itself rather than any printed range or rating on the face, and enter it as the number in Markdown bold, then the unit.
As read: **75** mL
